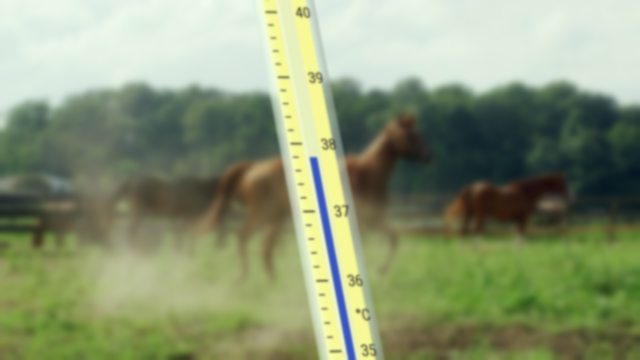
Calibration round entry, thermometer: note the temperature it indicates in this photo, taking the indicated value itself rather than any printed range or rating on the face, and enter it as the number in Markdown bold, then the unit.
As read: **37.8** °C
